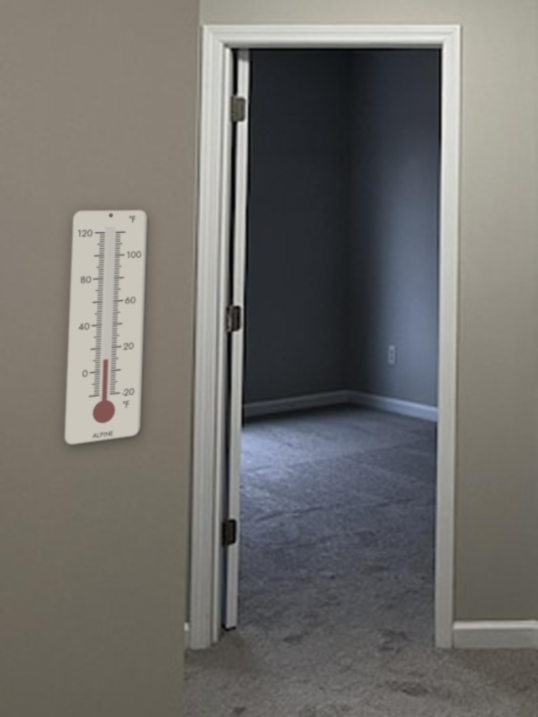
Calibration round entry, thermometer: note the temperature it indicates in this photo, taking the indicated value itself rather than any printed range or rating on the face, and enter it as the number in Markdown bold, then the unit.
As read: **10** °F
